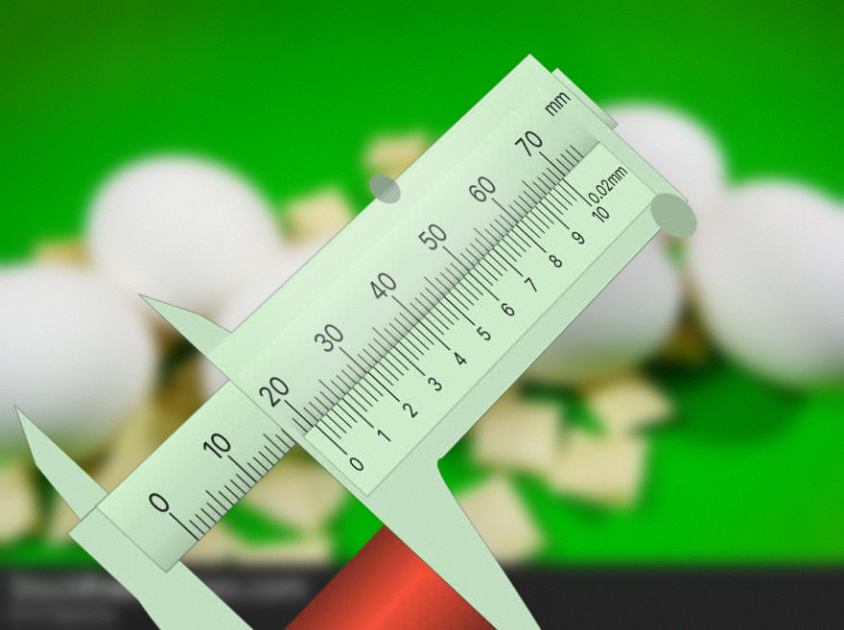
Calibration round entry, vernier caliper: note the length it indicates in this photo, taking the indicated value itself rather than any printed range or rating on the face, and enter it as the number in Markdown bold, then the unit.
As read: **20.4** mm
